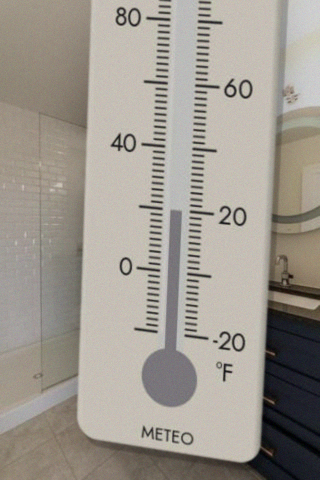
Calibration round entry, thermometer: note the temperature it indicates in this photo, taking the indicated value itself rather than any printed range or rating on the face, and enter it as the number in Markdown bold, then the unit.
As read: **20** °F
